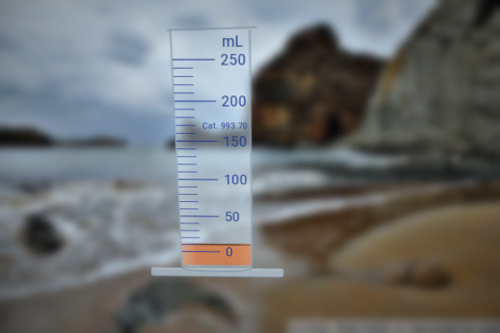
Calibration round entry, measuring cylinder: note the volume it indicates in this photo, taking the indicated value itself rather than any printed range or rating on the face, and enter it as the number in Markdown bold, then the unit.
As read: **10** mL
